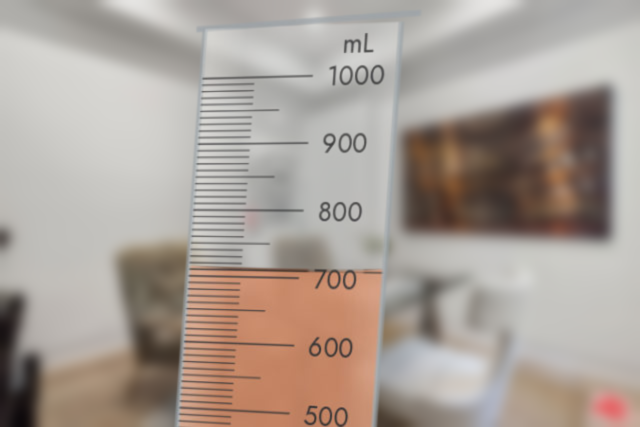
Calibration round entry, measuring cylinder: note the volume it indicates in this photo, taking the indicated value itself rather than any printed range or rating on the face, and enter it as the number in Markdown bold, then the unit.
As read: **710** mL
